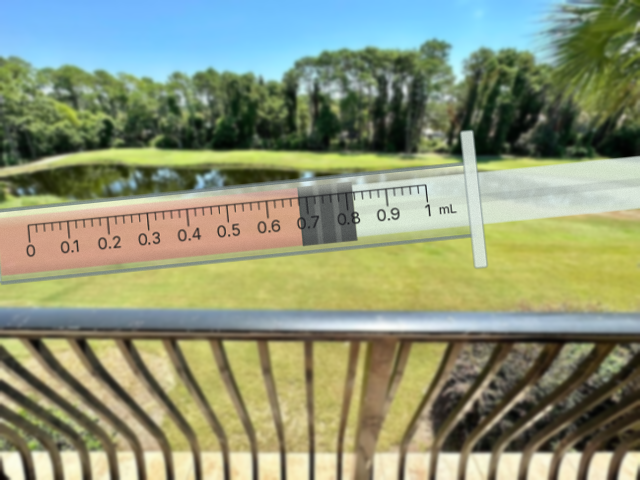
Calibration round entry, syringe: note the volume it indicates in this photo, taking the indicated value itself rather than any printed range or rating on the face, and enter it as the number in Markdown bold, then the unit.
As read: **0.68** mL
